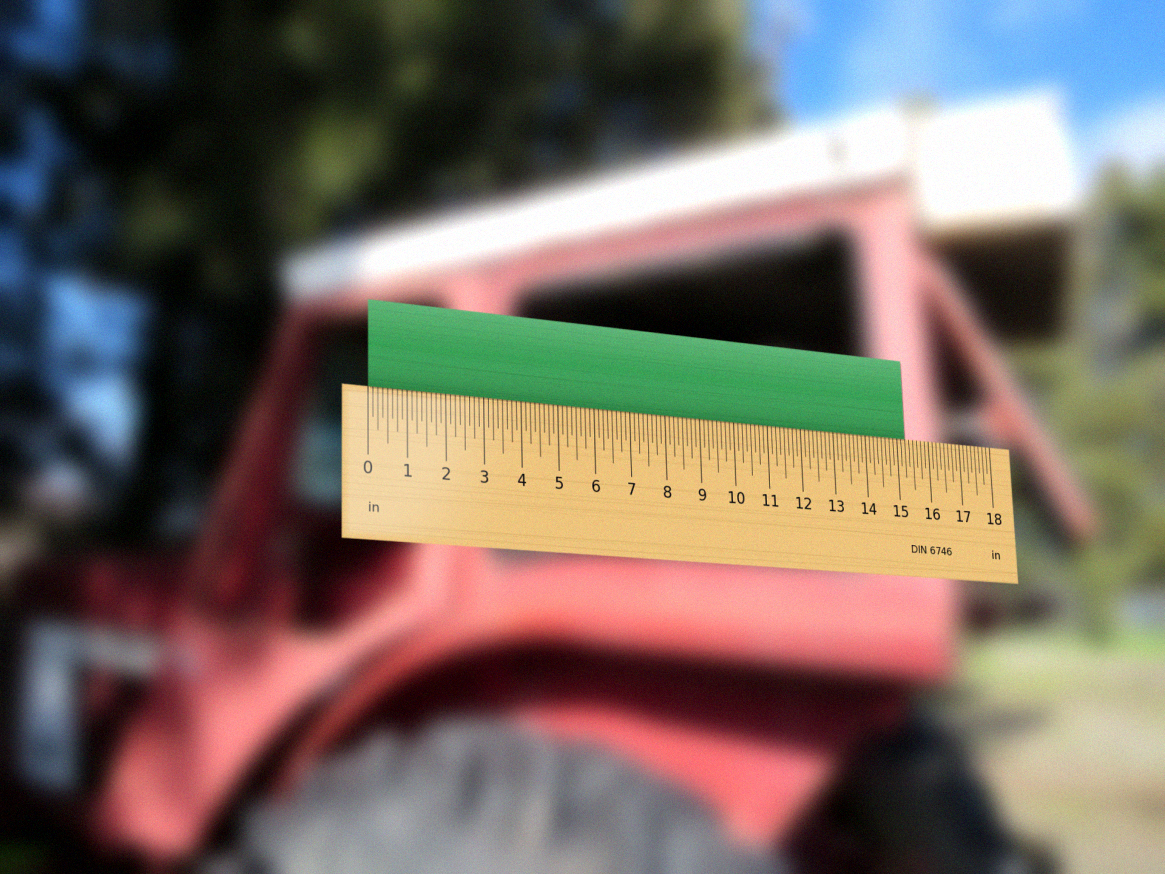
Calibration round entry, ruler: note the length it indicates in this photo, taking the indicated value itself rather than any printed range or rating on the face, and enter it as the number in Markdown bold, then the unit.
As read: **15.25** in
